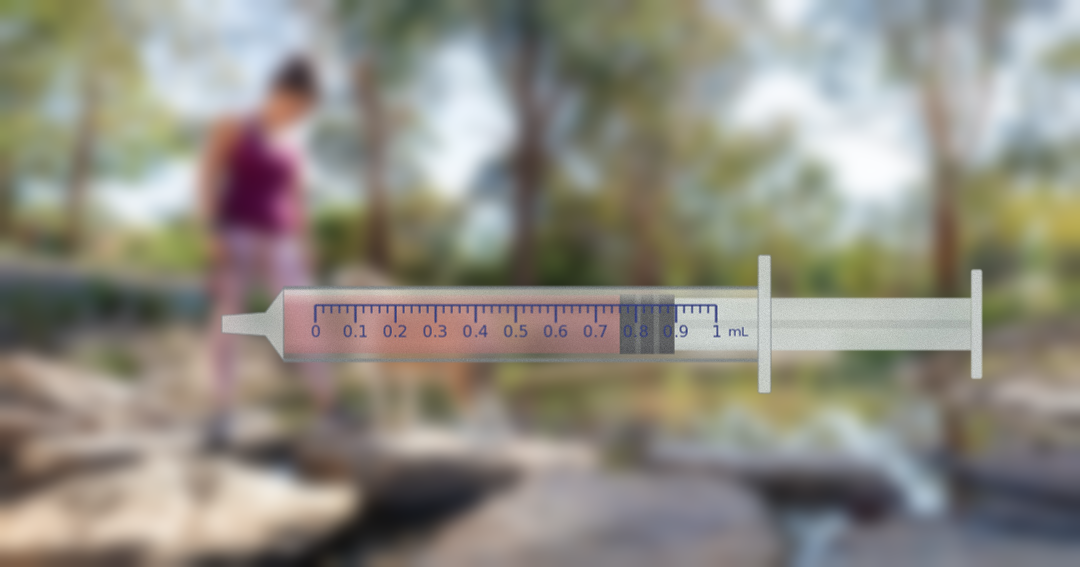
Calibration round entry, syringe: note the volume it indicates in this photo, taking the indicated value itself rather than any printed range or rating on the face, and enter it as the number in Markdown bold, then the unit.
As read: **0.76** mL
